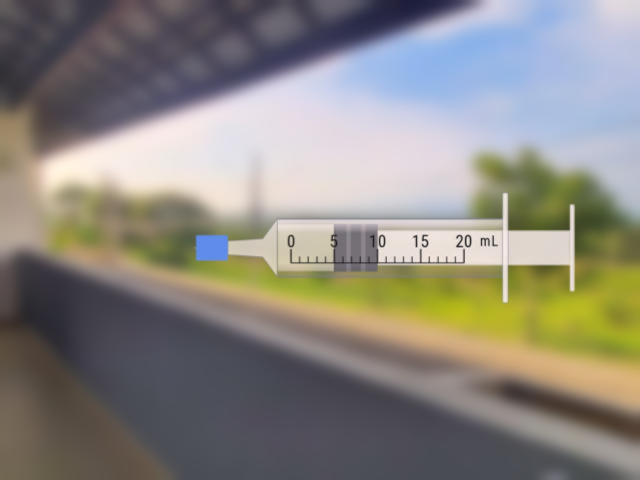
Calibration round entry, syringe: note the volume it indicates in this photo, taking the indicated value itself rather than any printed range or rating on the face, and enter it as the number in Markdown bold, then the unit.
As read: **5** mL
